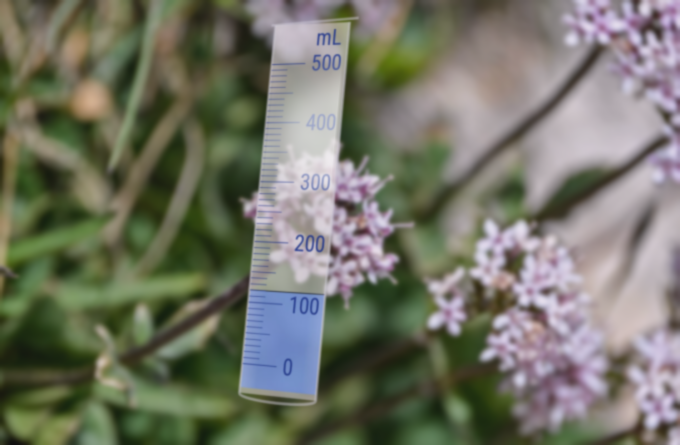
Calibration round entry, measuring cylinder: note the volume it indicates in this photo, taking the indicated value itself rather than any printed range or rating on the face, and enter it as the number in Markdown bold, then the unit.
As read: **120** mL
